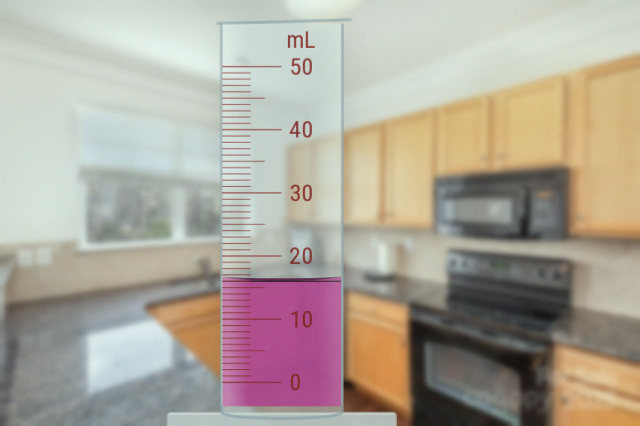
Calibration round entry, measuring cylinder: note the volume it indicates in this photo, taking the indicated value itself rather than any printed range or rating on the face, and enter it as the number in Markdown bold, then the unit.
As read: **16** mL
